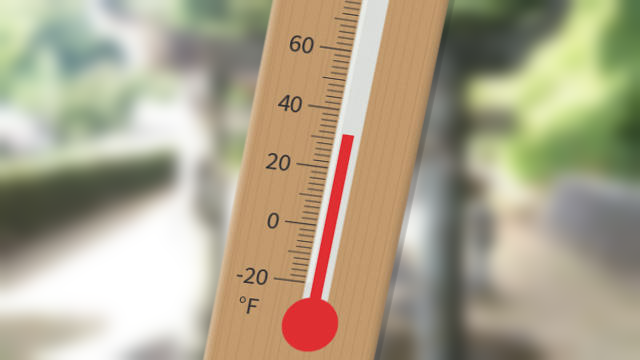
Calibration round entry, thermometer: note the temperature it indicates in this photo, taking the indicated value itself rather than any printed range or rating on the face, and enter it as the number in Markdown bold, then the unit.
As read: **32** °F
